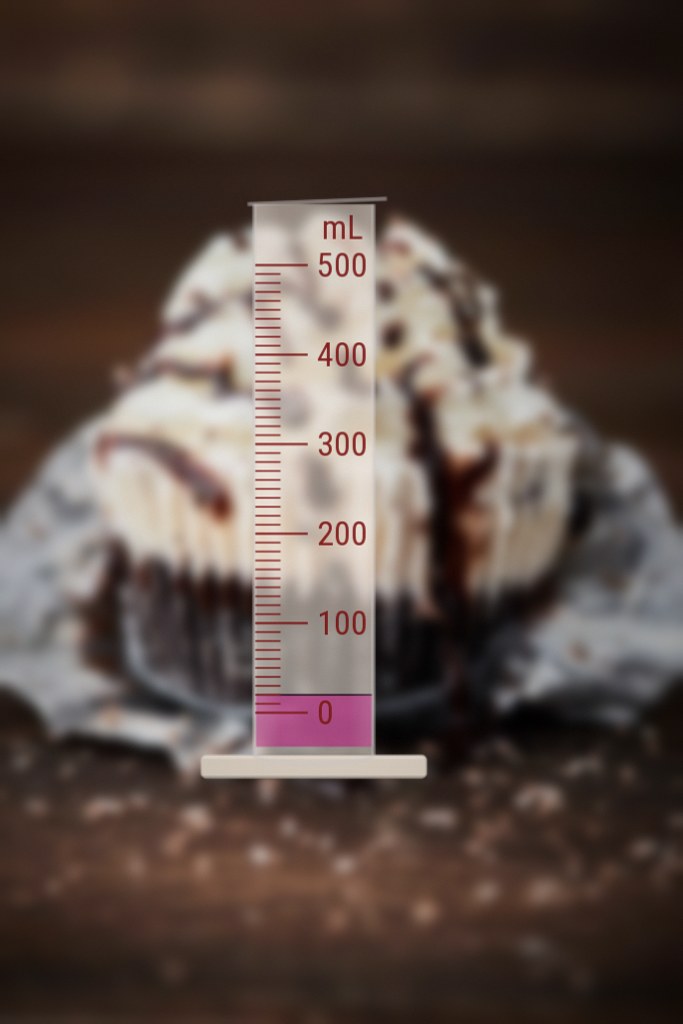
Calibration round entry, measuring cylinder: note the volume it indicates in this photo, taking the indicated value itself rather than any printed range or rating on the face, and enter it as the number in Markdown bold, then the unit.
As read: **20** mL
